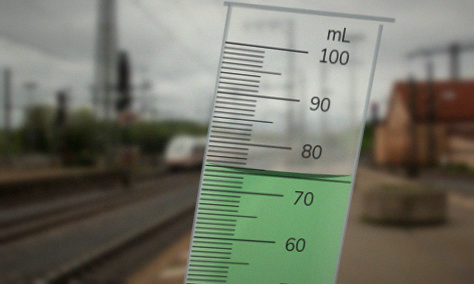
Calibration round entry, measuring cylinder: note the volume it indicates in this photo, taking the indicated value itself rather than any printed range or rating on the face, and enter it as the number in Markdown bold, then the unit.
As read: **74** mL
